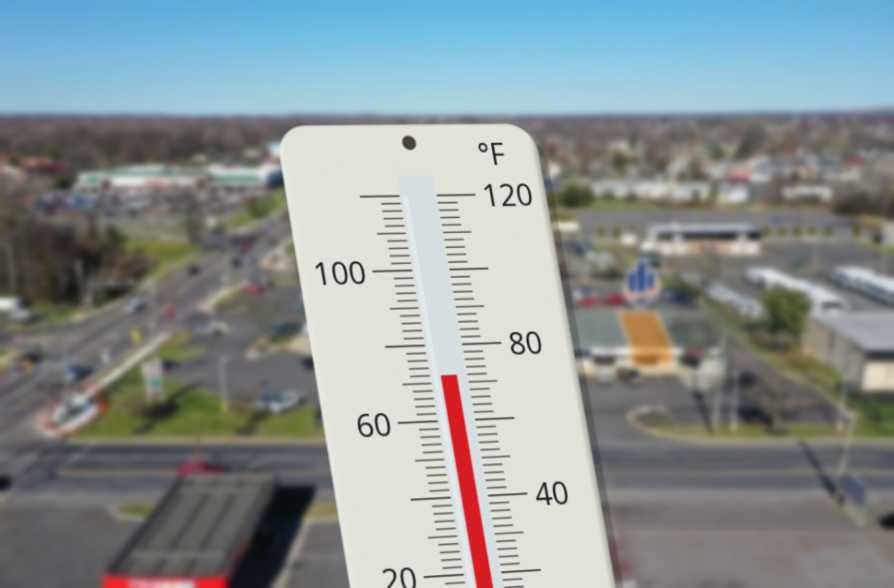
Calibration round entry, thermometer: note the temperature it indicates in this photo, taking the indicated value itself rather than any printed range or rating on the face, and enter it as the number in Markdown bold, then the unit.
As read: **72** °F
